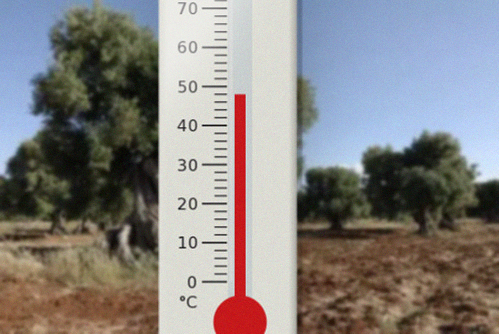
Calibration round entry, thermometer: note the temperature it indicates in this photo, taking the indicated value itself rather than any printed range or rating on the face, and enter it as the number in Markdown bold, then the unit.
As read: **48** °C
